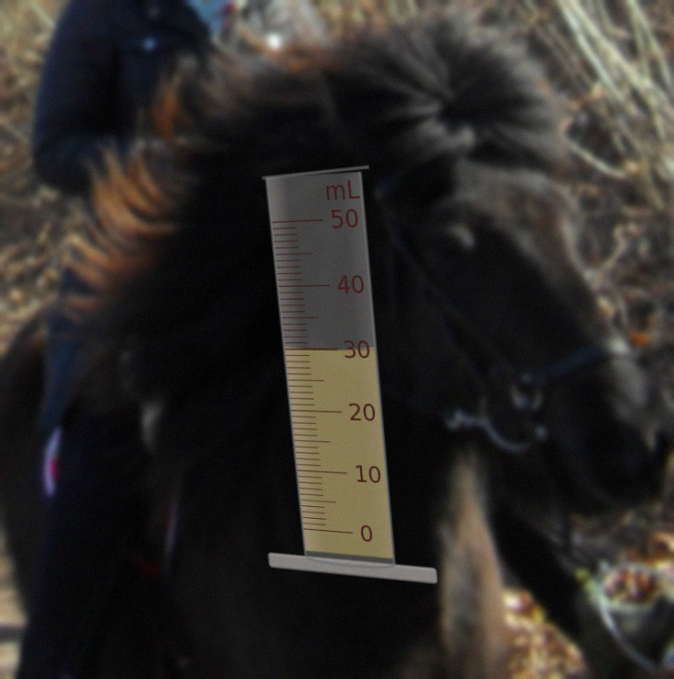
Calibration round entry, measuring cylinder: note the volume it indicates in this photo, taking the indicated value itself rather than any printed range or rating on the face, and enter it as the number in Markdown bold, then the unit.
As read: **30** mL
